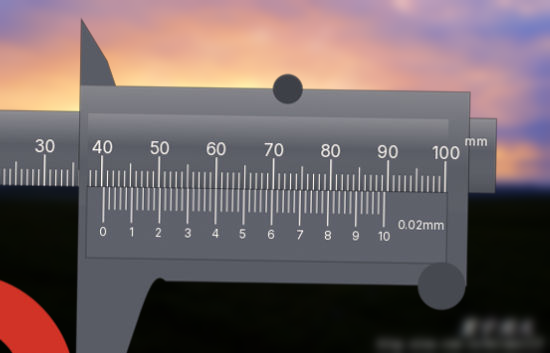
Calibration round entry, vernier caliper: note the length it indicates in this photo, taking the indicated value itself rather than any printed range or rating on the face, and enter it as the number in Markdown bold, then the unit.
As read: **40.4** mm
